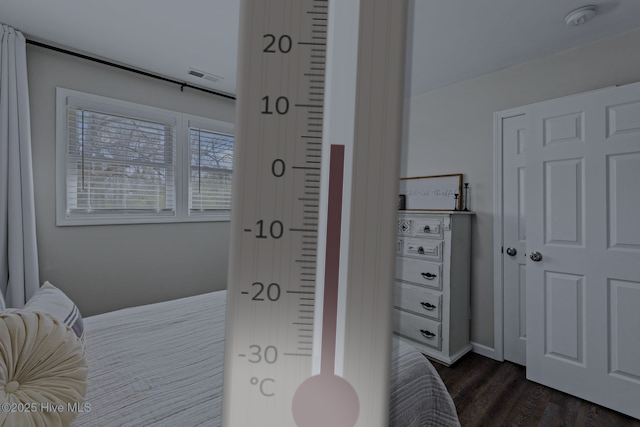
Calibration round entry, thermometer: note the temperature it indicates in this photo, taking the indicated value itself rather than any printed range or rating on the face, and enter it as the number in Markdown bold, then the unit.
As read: **4** °C
